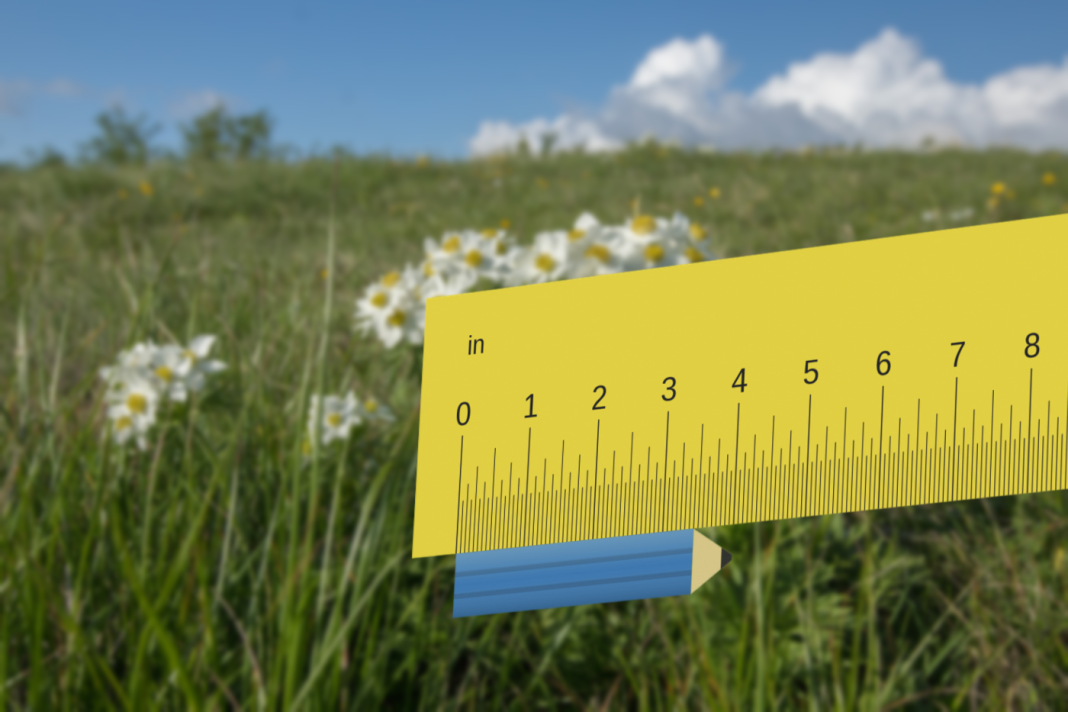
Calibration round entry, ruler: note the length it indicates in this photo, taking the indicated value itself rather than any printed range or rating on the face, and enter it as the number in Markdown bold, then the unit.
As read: **4** in
